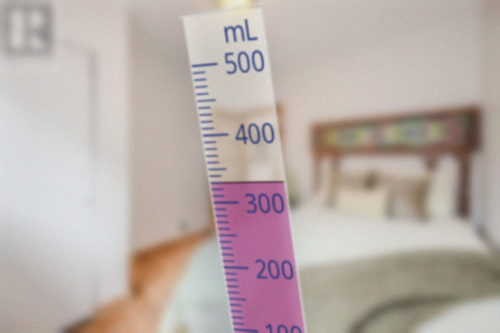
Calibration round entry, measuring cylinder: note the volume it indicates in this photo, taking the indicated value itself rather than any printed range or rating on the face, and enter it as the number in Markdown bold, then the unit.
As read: **330** mL
